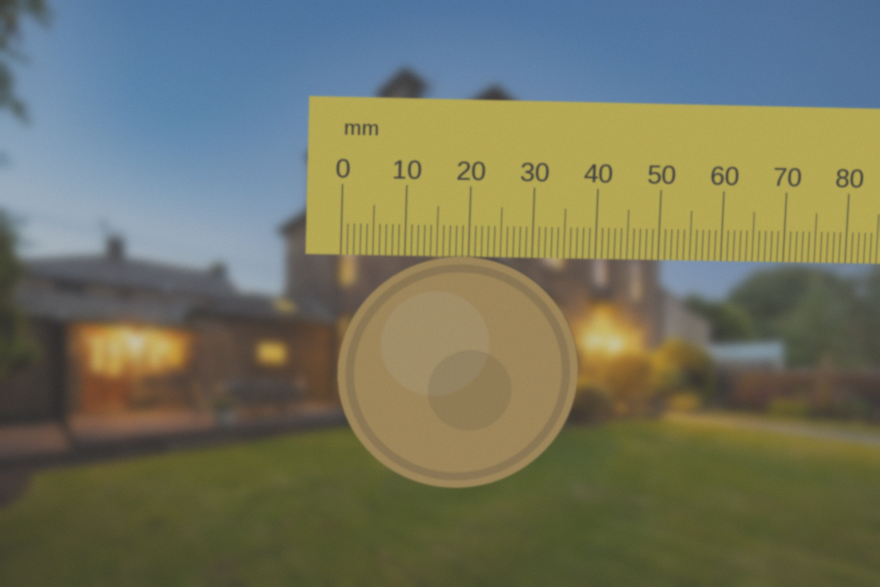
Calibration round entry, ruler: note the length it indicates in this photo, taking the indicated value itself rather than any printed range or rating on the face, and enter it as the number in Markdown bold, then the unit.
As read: **38** mm
